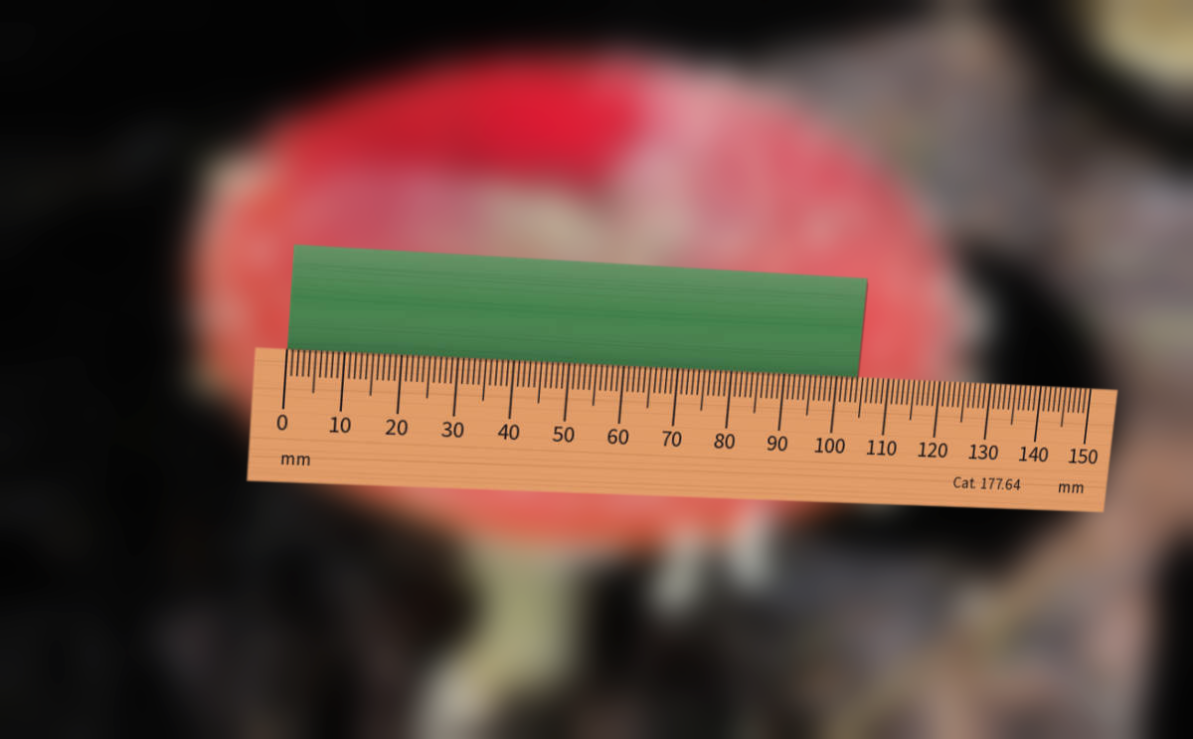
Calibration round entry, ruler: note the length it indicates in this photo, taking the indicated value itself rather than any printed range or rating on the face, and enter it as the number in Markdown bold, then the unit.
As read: **104** mm
